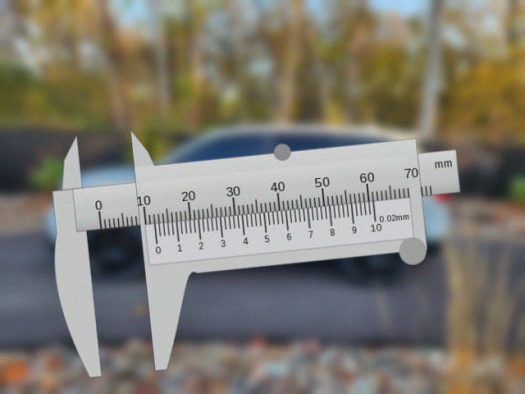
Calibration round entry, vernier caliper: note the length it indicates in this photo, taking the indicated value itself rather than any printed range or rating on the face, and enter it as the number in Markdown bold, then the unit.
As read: **12.0** mm
